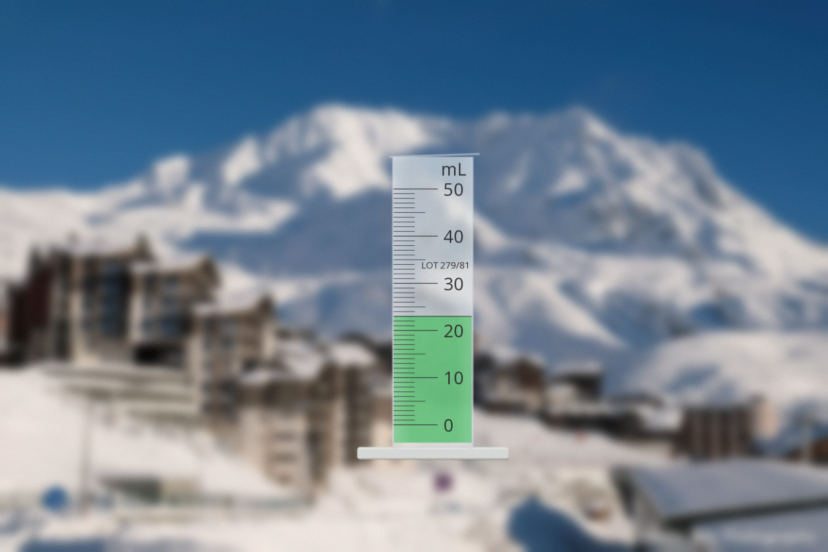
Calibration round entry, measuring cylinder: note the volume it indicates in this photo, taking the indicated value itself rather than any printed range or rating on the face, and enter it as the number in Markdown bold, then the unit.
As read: **23** mL
